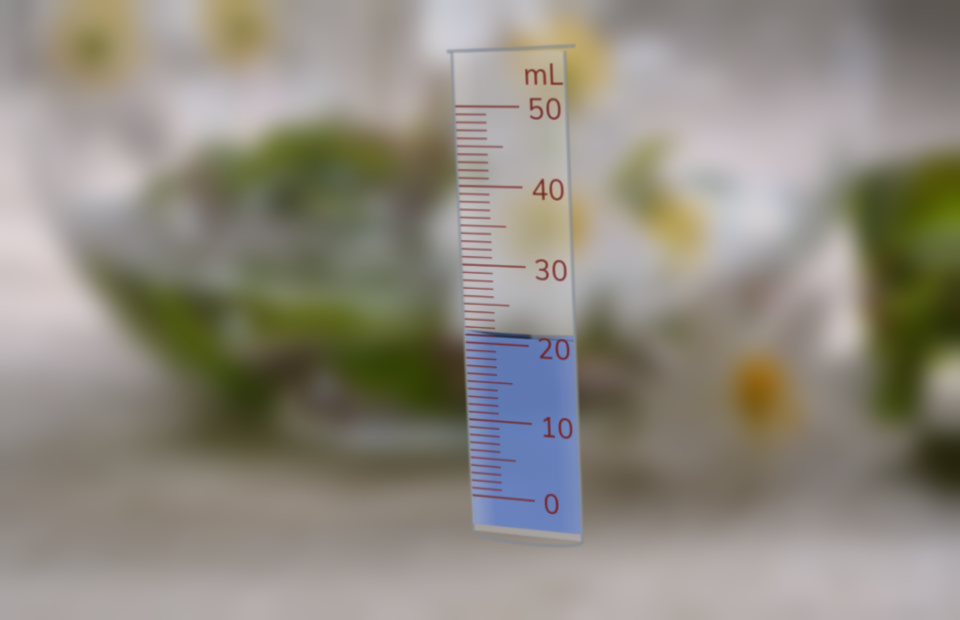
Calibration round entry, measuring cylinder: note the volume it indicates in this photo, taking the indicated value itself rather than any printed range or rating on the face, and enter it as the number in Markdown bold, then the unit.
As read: **21** mL
